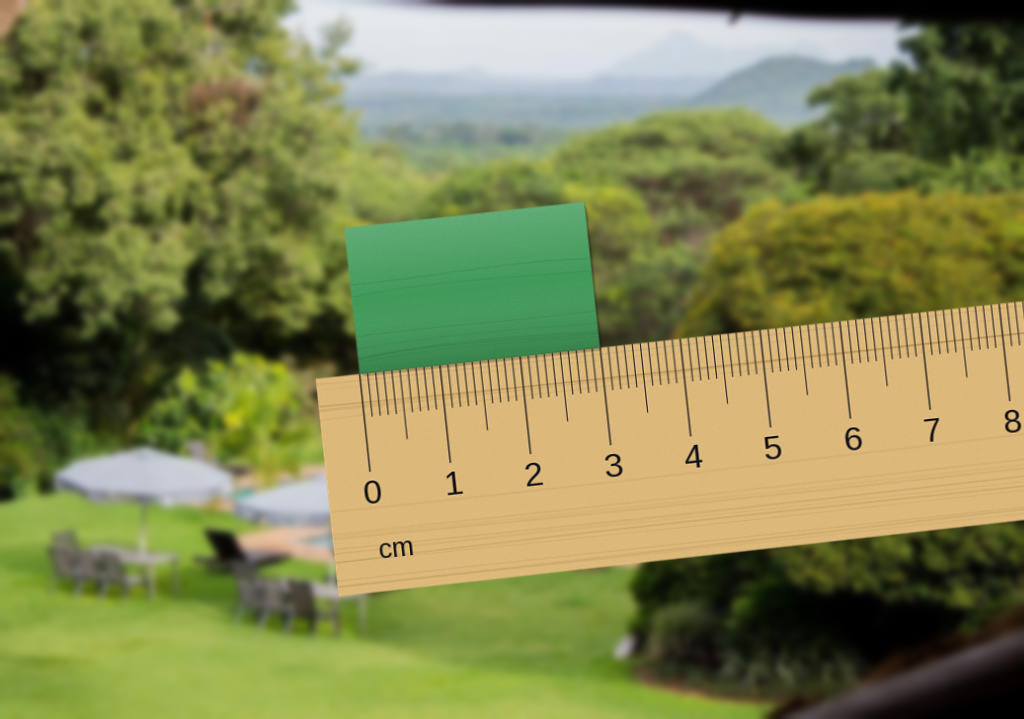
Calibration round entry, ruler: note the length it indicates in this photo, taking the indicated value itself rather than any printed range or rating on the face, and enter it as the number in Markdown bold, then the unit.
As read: **3** cm
